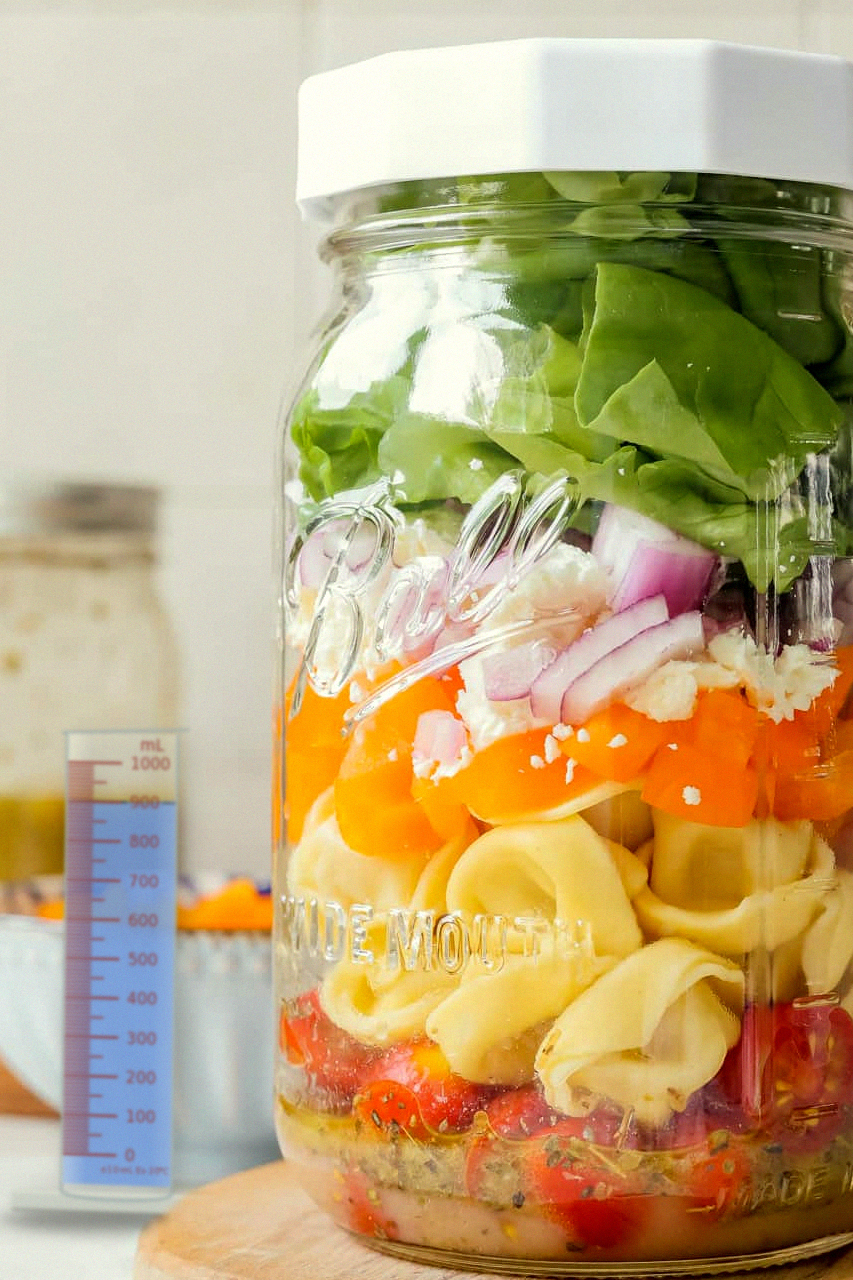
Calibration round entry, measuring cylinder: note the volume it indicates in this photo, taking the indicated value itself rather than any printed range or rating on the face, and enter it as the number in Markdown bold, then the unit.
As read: **900** mL
